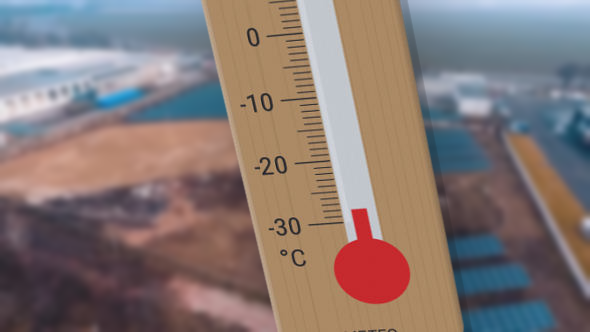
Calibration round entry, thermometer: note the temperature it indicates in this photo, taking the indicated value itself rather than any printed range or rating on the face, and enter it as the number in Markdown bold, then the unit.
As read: **-28** °C
